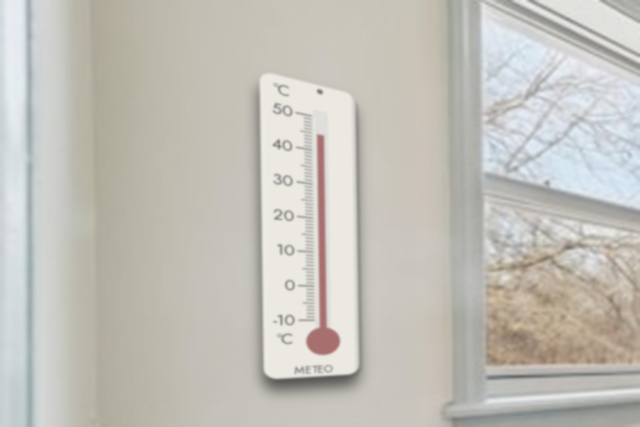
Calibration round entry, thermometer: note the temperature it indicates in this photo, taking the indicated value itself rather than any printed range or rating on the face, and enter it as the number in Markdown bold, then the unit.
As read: **45** °C
